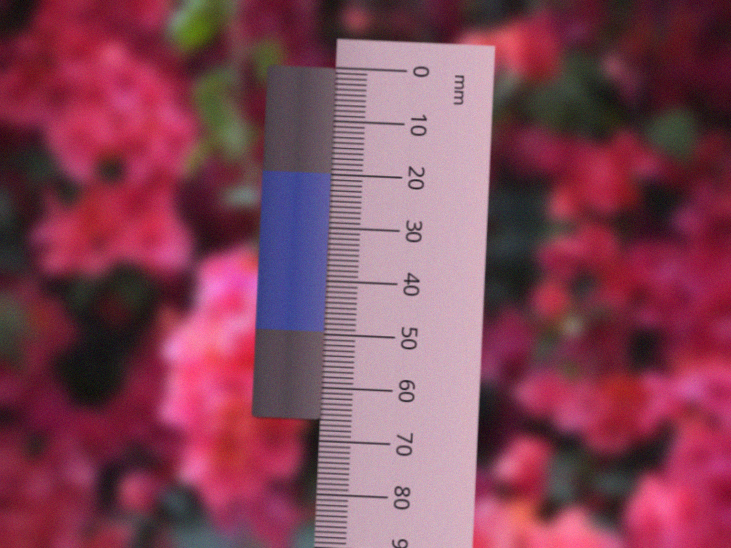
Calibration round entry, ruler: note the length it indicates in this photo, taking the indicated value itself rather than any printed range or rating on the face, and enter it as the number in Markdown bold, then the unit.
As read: **66** mm
